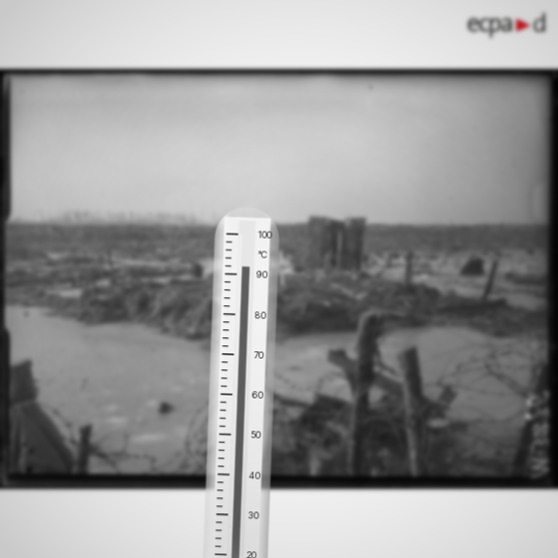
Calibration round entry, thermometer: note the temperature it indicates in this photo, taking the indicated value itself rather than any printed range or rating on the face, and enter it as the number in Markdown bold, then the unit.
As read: **92** °C
